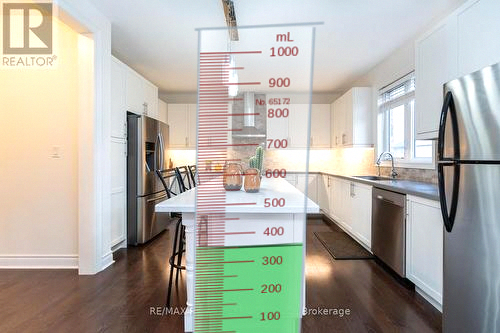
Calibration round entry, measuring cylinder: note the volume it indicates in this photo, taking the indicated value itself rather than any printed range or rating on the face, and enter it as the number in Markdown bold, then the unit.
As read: **350** mL
